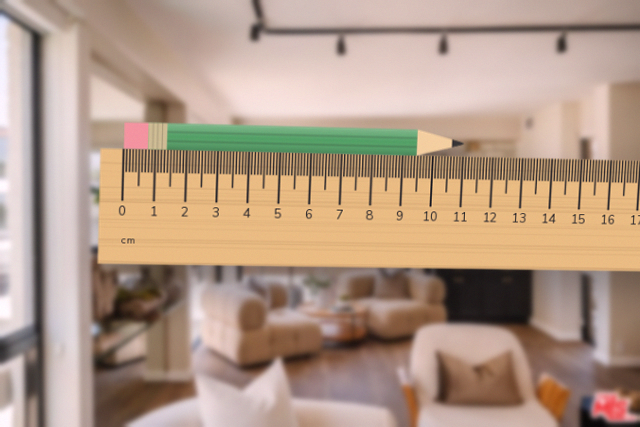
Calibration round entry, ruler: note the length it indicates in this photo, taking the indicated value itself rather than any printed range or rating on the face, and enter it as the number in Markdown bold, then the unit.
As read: **11** cm
